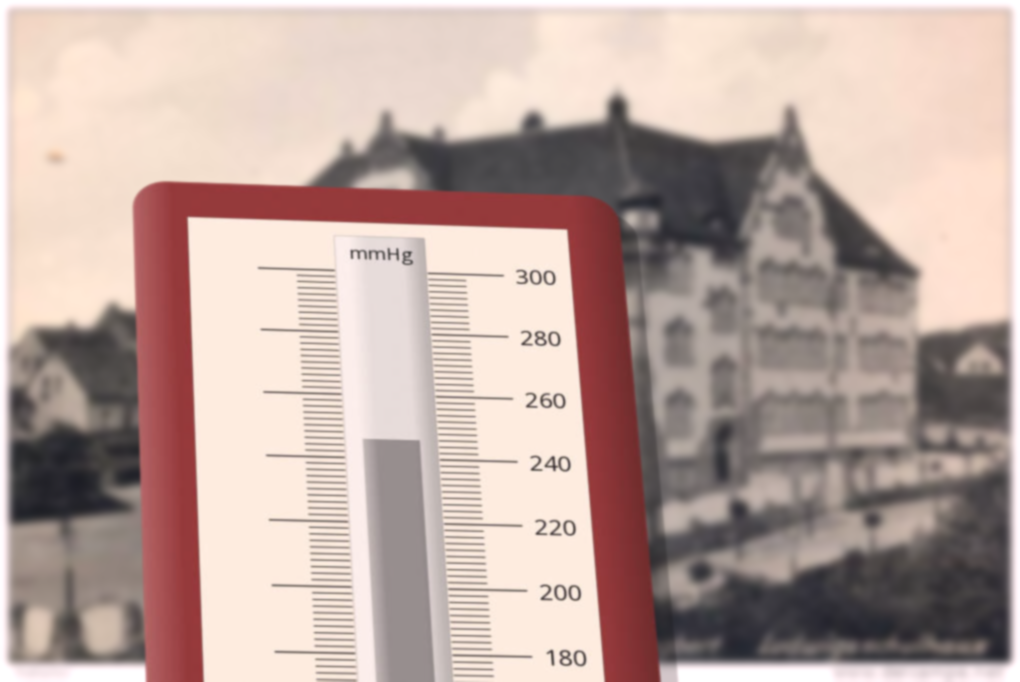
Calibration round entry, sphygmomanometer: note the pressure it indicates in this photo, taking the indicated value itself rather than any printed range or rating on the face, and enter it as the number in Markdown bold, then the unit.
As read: **246** mmHg
